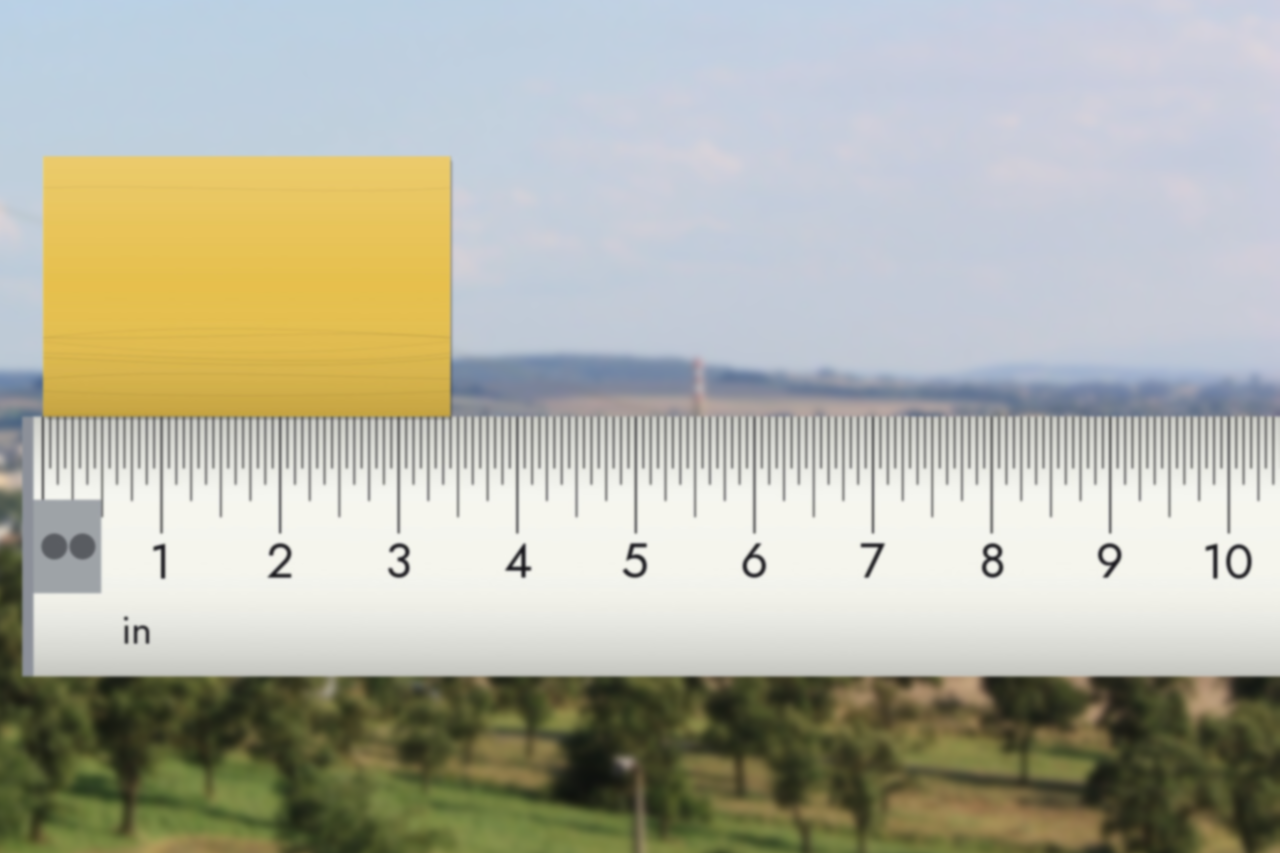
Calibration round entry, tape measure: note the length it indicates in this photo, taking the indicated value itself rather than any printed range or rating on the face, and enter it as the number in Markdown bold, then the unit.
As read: **3.4375** in
